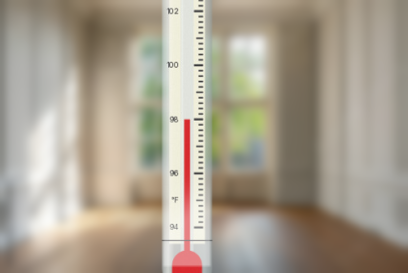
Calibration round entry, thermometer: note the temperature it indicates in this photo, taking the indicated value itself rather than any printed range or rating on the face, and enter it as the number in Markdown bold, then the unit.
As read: **98** °F
